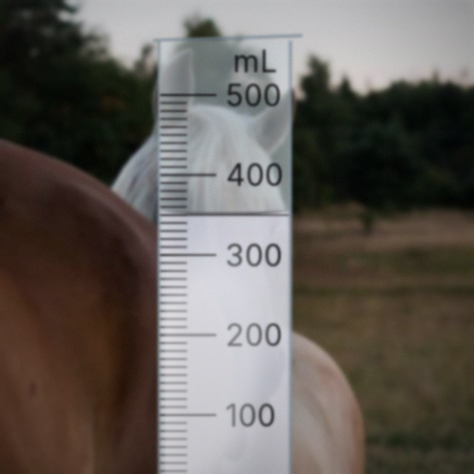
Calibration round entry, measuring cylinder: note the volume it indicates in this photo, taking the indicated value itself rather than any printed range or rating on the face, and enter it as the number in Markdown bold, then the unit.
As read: **350** mL
